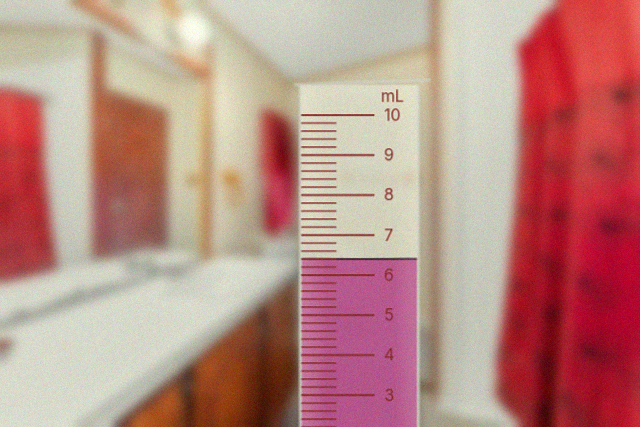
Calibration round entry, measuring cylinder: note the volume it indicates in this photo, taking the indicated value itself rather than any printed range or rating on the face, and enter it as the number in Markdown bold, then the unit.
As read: **6.4** mL
